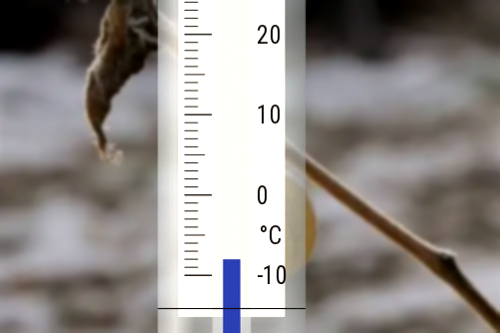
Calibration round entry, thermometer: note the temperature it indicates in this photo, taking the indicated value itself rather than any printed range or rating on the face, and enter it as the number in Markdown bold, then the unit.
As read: **-8** °C
